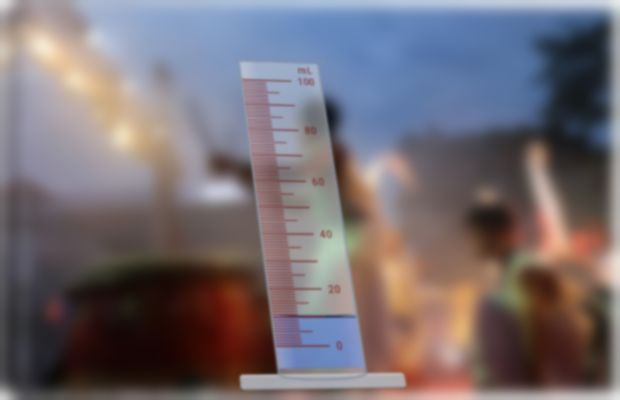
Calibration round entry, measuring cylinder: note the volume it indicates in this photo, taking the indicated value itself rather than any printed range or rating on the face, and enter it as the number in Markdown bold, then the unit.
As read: **10** mL
